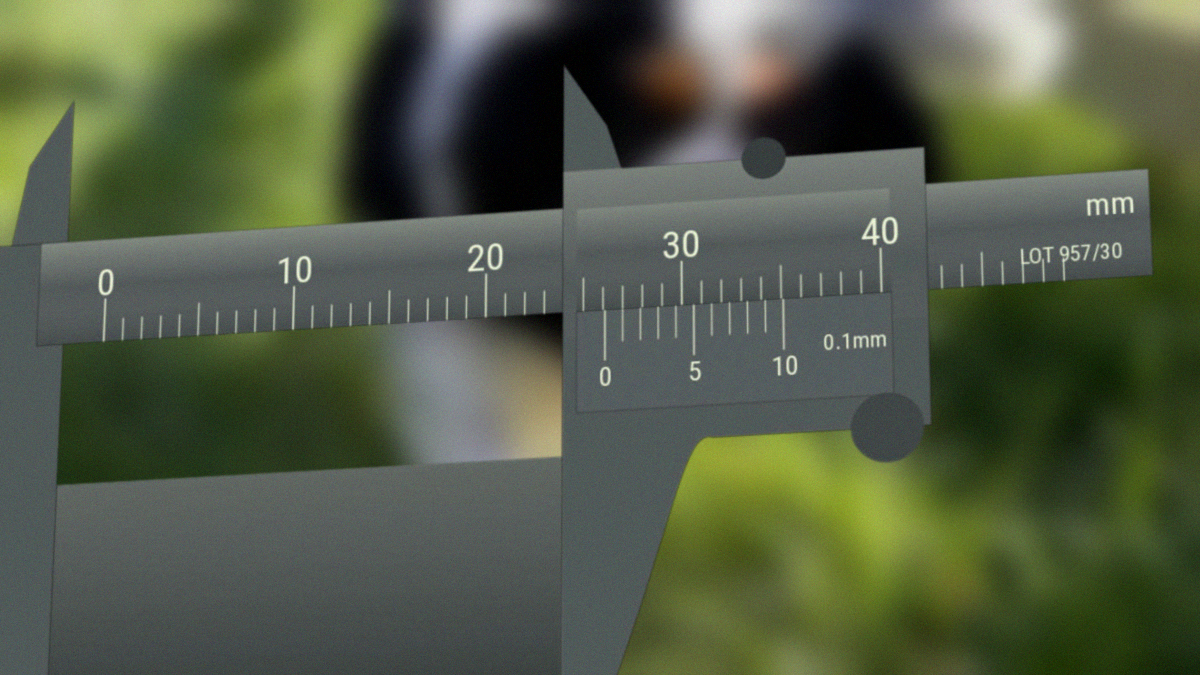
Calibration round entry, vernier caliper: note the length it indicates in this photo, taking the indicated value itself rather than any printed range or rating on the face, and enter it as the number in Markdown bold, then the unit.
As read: **26.1** mm
